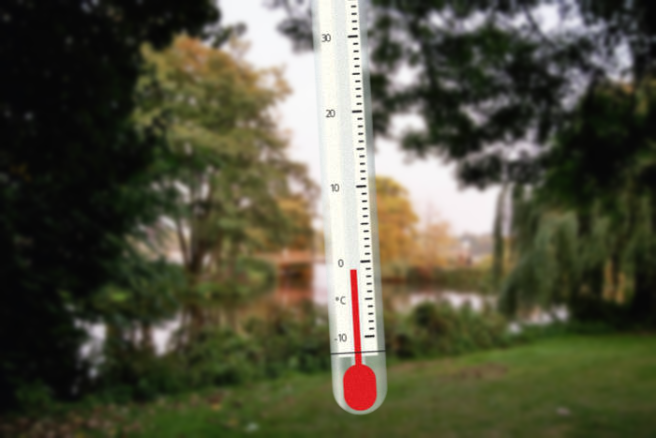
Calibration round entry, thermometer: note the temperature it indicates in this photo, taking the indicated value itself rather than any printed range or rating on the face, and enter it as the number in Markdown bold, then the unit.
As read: **-1** °C
